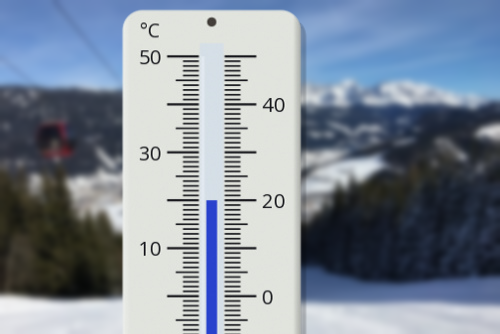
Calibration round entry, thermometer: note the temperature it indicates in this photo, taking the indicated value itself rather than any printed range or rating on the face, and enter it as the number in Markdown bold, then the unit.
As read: **20** °C
